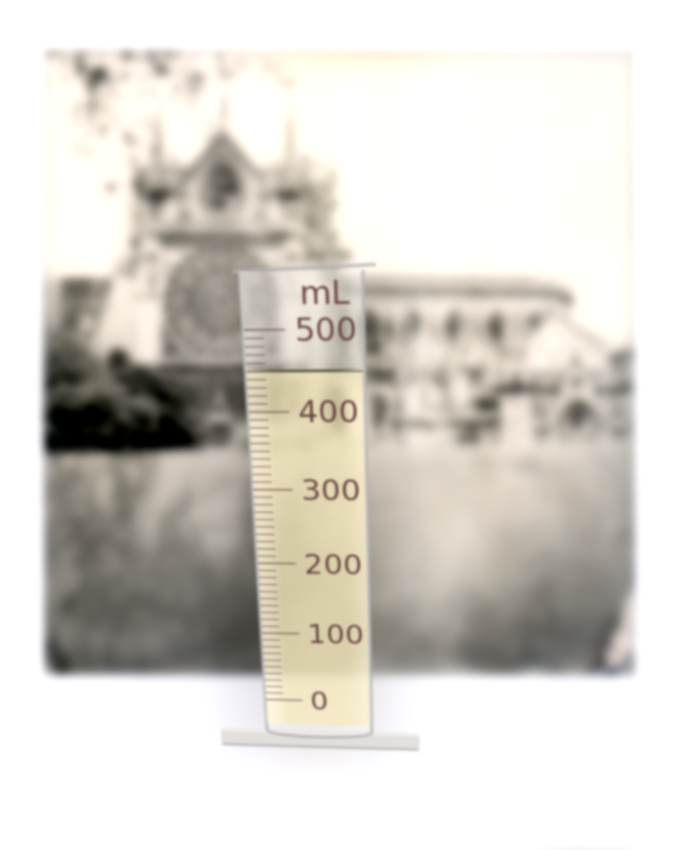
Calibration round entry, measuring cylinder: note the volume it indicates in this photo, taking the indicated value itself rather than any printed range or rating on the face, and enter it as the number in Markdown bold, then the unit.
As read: **450** mL
